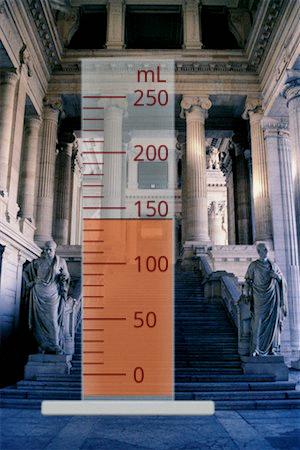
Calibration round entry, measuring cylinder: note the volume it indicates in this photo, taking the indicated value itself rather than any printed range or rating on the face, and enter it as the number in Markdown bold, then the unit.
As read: **140** mL
